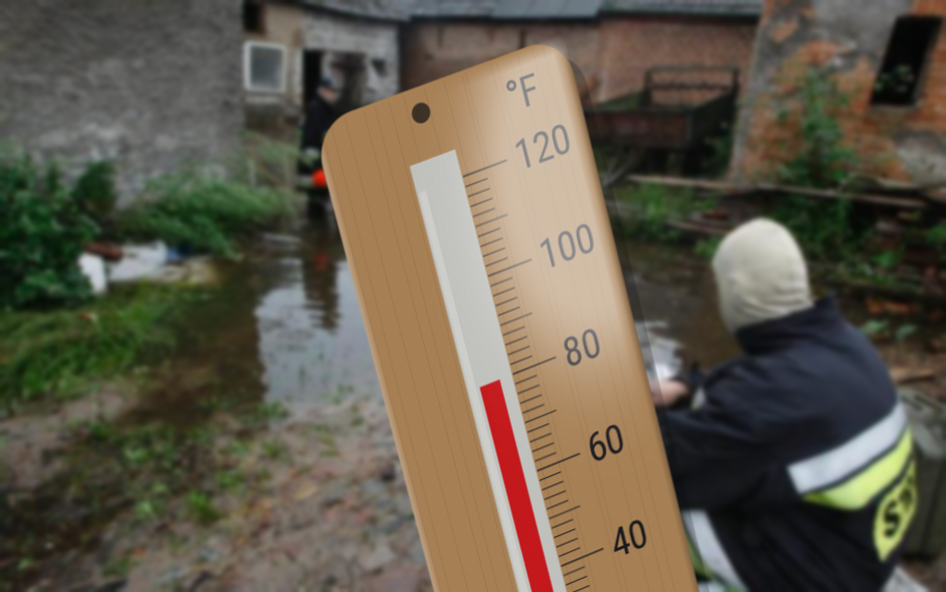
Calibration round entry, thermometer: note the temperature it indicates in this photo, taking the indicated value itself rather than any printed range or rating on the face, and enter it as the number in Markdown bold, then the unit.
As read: **80** °F
